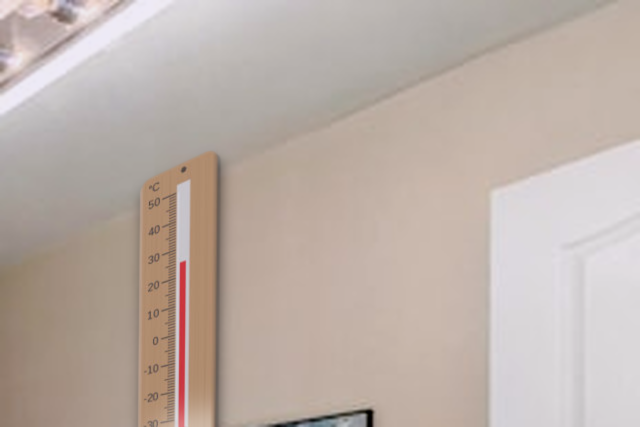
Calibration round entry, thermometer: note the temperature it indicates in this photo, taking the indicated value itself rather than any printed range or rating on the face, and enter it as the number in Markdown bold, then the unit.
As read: **25** °C
